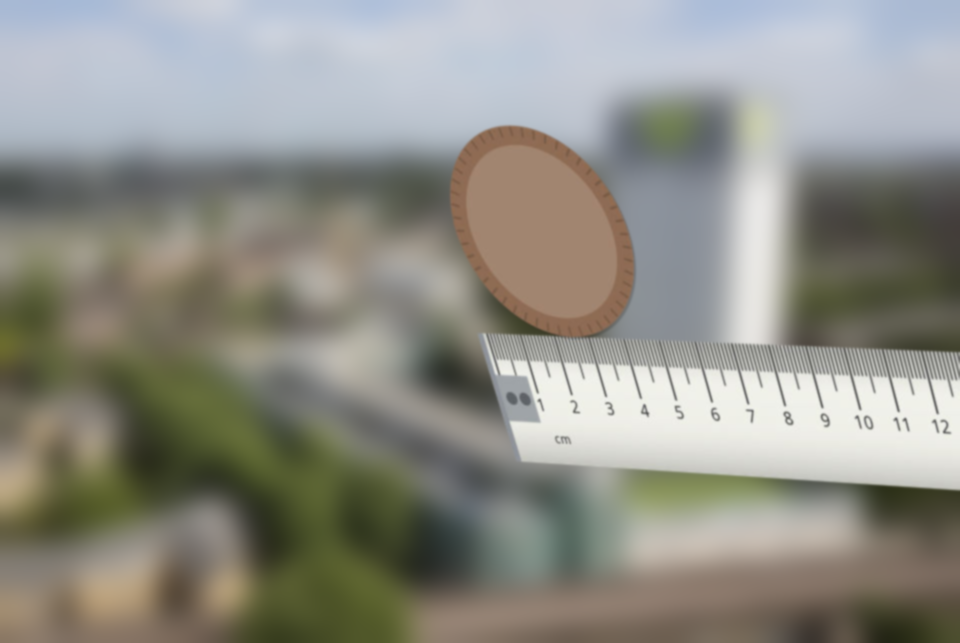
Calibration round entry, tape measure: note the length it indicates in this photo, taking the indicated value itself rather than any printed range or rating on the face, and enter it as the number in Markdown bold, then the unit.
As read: **5** cm
